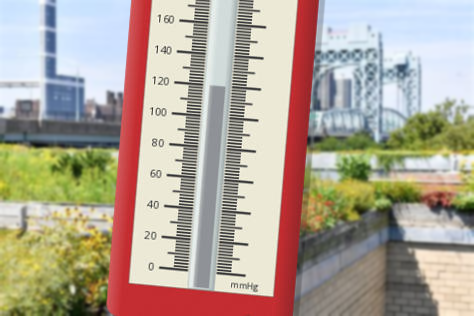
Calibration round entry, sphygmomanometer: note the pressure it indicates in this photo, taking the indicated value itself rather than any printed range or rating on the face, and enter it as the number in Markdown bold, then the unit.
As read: **120** mmHg
